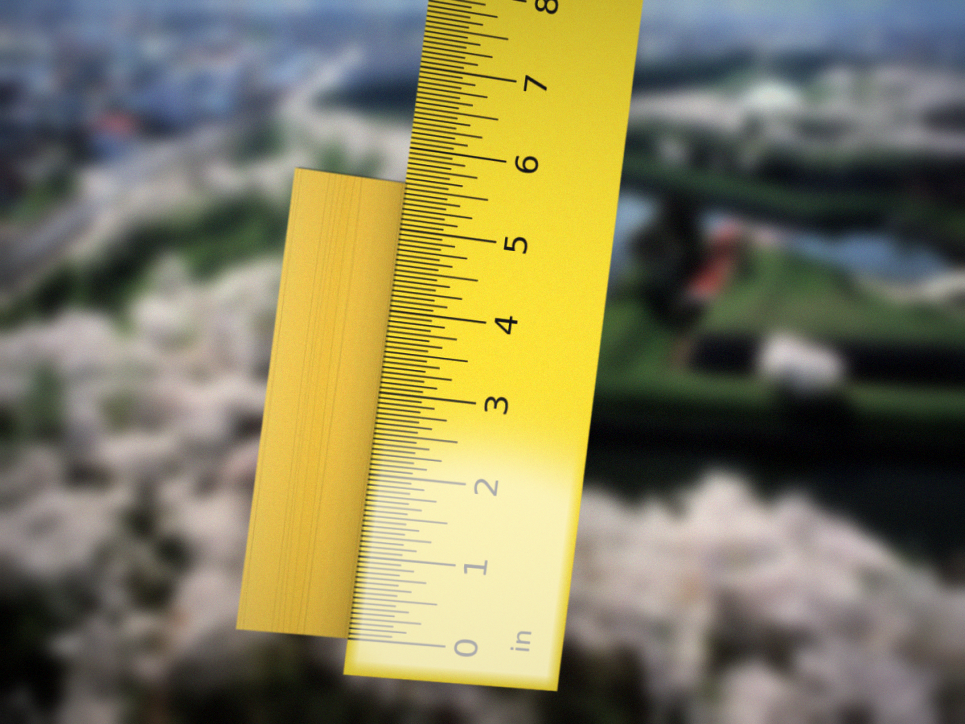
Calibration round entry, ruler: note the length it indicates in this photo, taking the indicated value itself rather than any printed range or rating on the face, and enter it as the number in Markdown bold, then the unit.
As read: **5.5625** in
